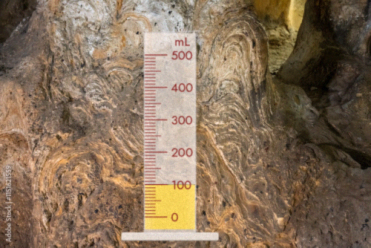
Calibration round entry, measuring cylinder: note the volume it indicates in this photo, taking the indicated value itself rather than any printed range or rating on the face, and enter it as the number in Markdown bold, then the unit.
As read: **100** mL
